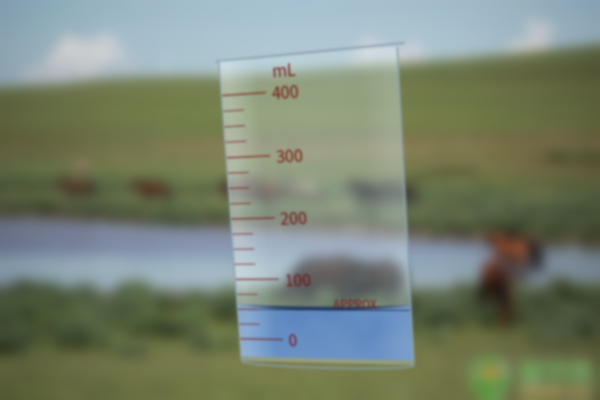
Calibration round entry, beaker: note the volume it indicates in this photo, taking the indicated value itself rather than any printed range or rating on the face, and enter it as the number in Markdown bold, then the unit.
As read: **50** mL
